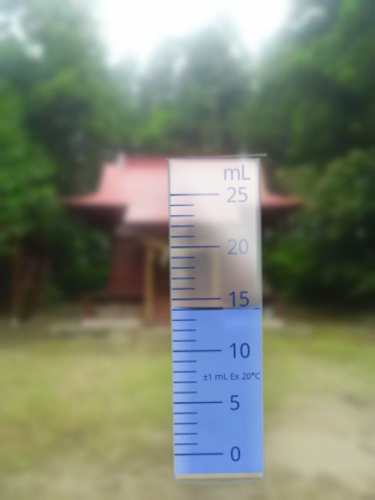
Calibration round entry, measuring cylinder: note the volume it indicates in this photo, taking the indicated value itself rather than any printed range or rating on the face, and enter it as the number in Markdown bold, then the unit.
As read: **14** mL
